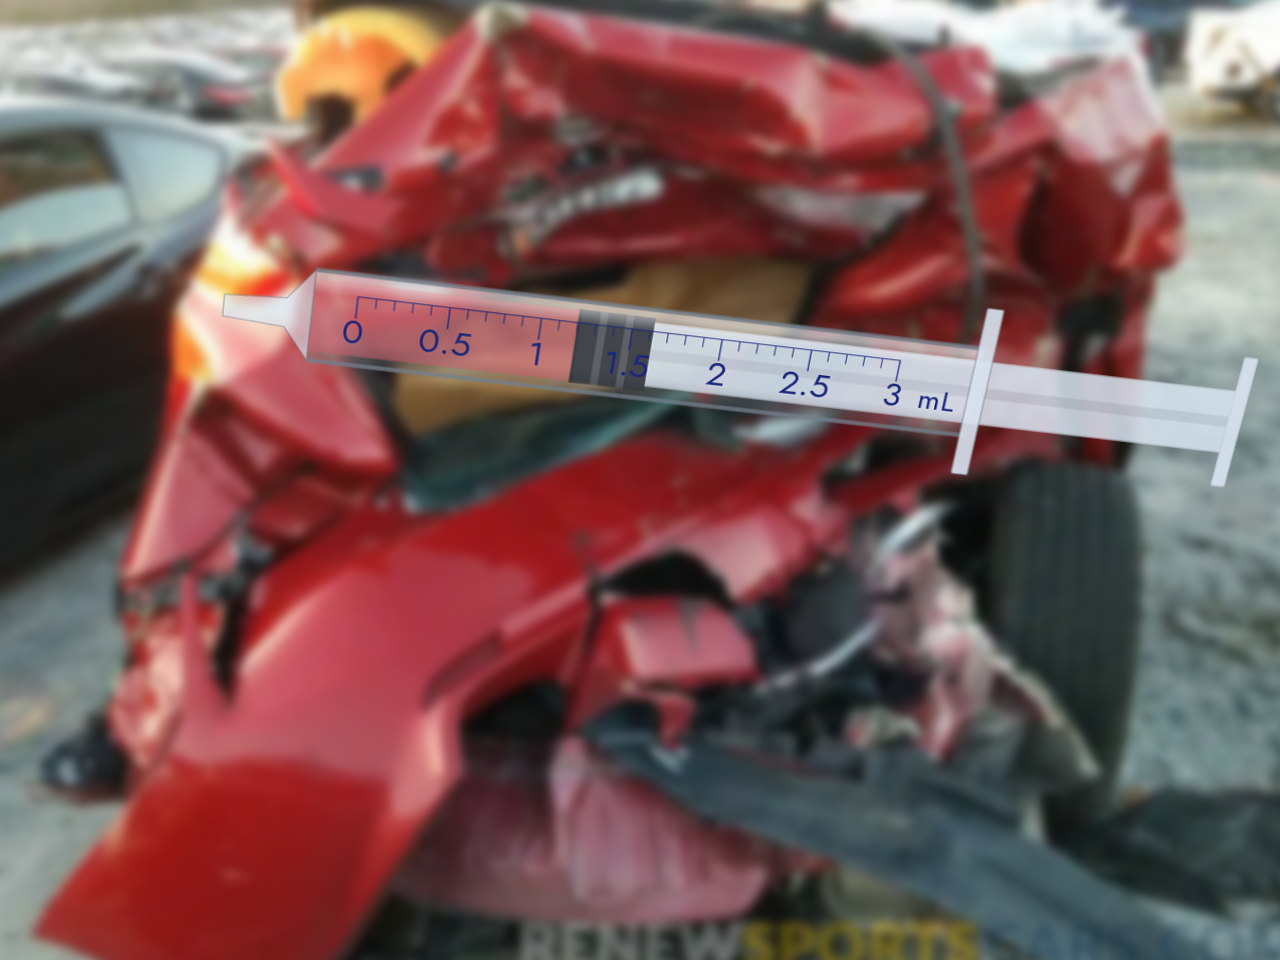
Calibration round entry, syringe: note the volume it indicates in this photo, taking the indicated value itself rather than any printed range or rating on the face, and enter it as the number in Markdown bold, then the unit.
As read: **1.2** mL
